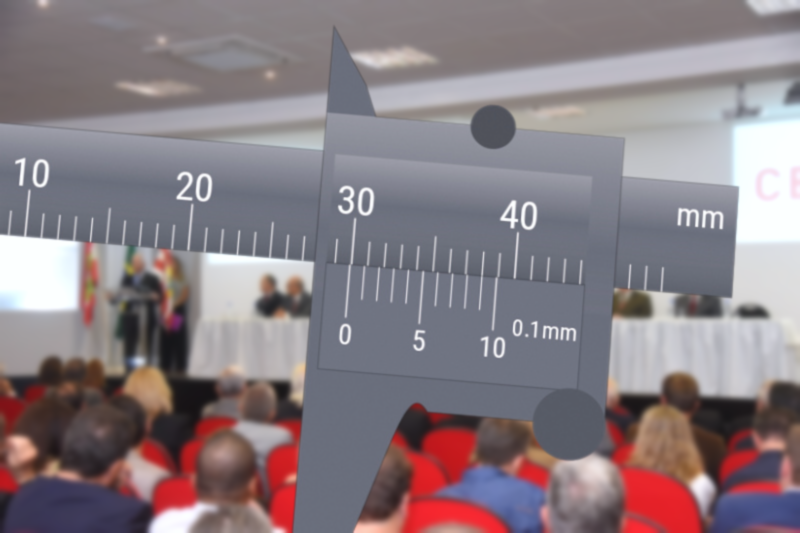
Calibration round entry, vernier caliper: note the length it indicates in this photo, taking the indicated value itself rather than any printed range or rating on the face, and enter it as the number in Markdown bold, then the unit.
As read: **29.9** mm
